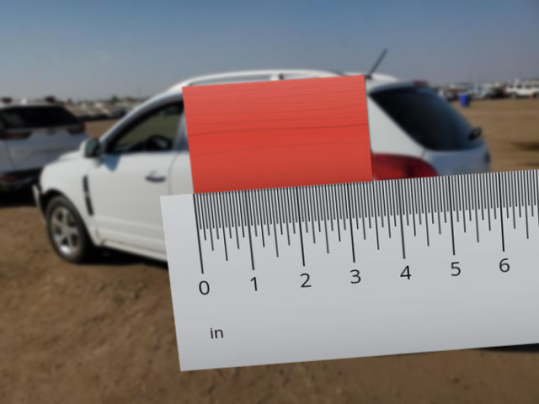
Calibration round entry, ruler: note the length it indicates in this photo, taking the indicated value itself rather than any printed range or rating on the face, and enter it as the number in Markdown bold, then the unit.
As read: **3.5** in
